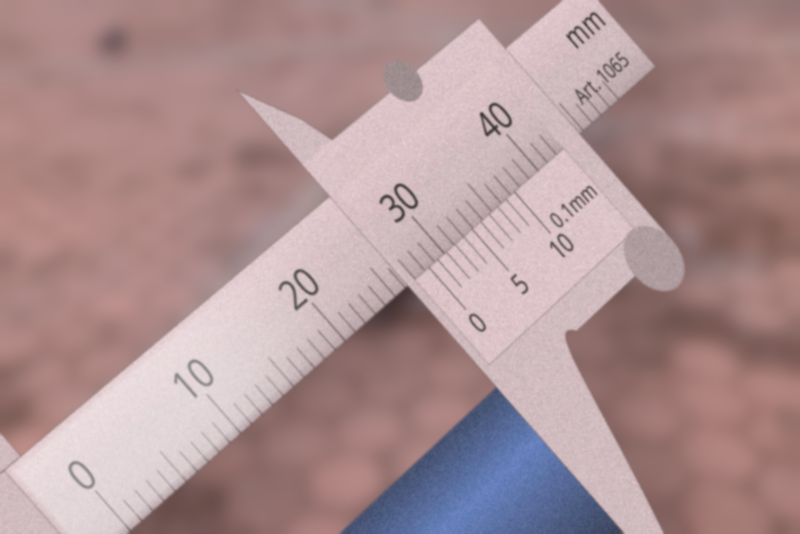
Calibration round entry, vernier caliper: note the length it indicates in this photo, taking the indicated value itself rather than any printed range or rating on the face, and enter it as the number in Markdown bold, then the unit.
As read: **28.4** mm
